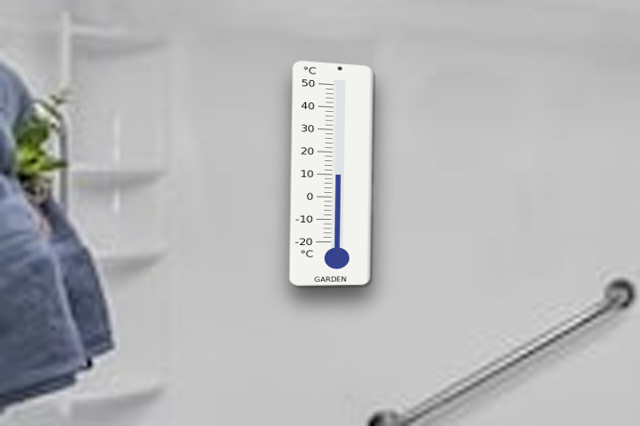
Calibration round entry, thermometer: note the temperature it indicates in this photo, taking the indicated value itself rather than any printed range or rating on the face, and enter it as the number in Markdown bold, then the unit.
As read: **10** °C
